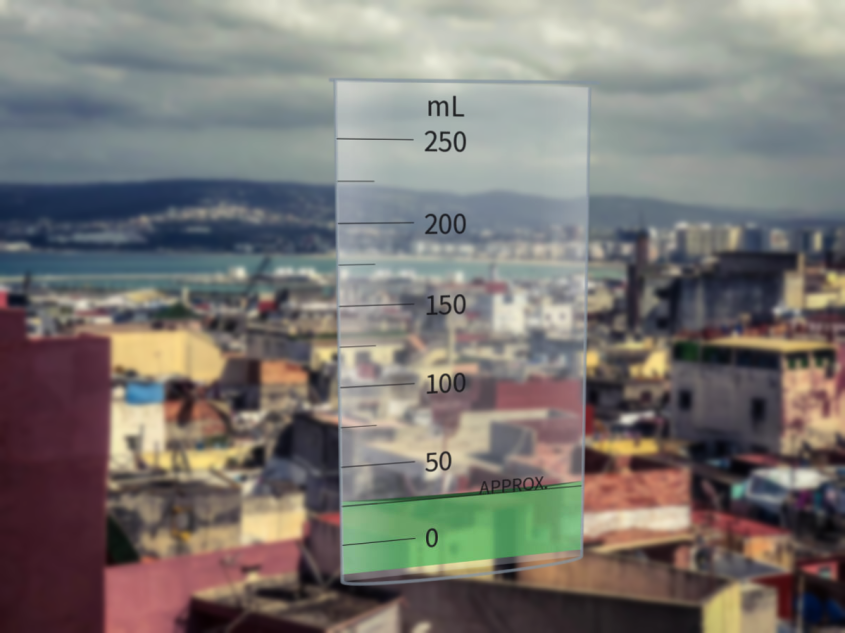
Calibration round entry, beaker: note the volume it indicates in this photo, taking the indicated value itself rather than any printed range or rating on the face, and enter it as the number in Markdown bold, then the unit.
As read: **25** mL
